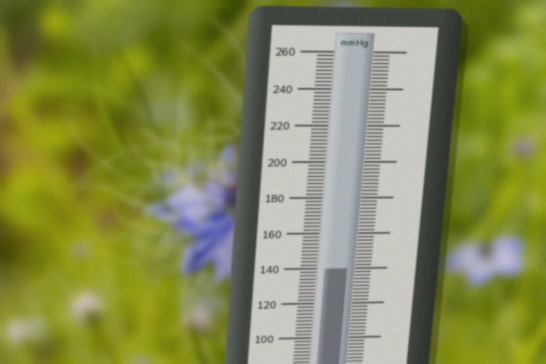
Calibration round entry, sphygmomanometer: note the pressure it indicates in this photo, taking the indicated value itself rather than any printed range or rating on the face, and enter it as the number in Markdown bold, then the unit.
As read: **140** mmHg
